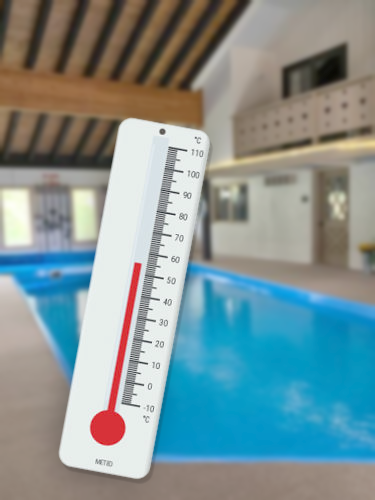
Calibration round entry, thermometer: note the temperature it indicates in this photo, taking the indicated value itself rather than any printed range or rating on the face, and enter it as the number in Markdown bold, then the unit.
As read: **55** °C
